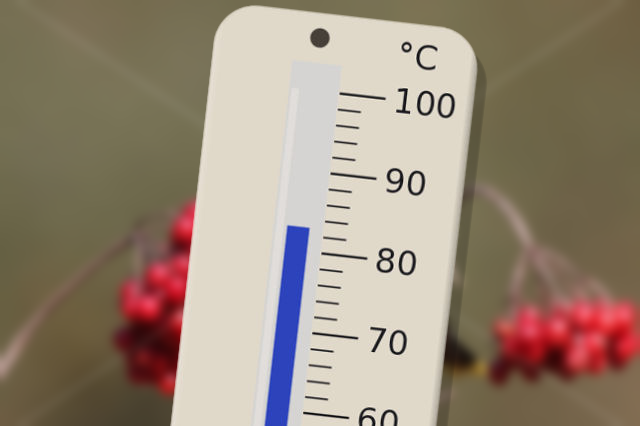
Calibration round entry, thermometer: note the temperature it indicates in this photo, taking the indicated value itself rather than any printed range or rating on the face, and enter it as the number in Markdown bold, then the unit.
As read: **83** °C
